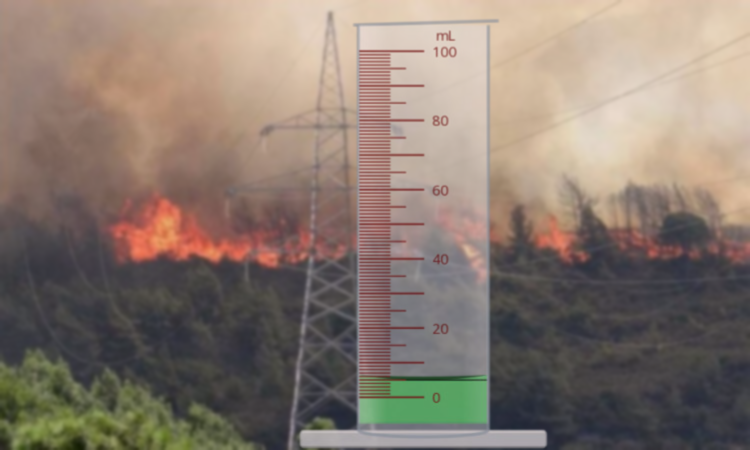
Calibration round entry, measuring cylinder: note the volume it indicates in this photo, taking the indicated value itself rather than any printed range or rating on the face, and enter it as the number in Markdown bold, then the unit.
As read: **5** mL
